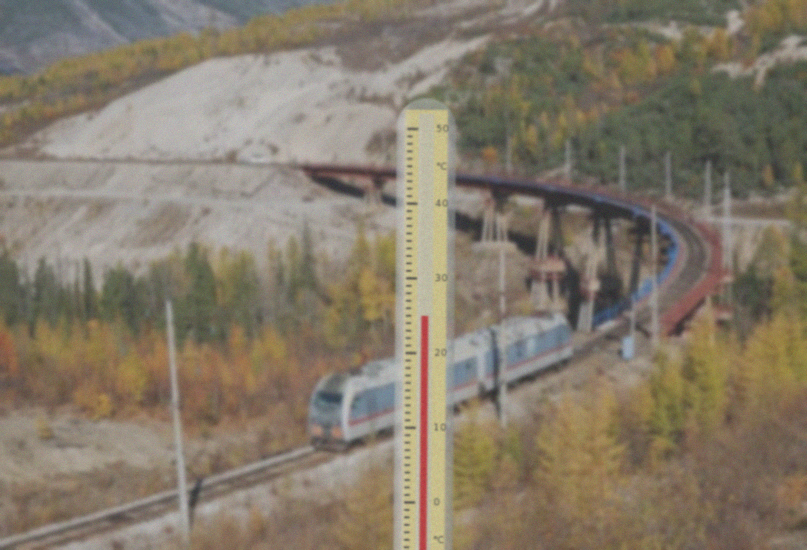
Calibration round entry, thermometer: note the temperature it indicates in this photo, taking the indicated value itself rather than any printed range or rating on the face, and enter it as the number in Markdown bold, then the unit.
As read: **25** °C
